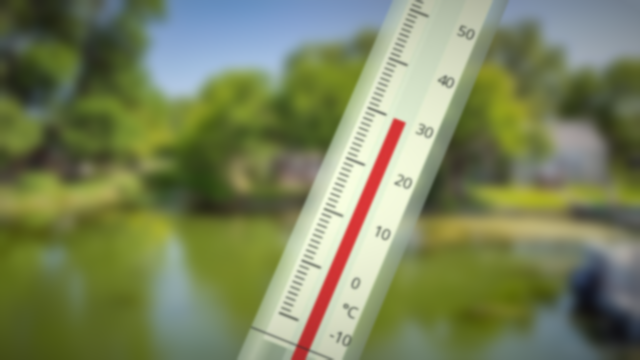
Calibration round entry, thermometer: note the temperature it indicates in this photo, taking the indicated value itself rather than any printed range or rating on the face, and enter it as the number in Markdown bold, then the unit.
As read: **30** °C
